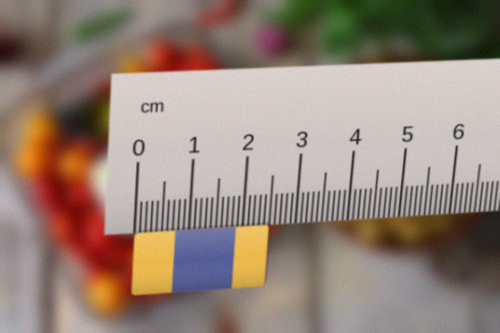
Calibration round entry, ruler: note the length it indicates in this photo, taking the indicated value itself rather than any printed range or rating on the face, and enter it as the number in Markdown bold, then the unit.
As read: **2.5** cm
